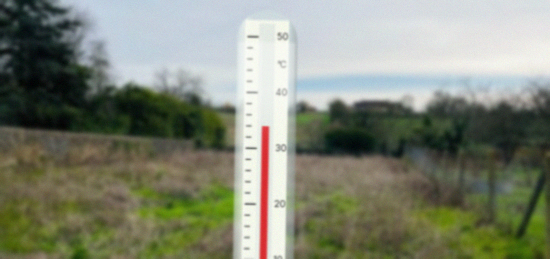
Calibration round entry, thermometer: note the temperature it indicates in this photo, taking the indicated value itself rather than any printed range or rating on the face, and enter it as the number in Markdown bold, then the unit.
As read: **34** °C
